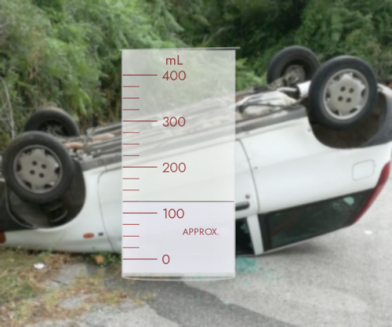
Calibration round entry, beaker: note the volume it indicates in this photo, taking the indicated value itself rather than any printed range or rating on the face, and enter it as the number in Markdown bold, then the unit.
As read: **125** mL
